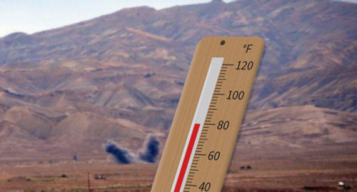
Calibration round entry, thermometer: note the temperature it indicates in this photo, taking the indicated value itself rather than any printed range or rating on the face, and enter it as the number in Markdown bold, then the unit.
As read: **80** °F
